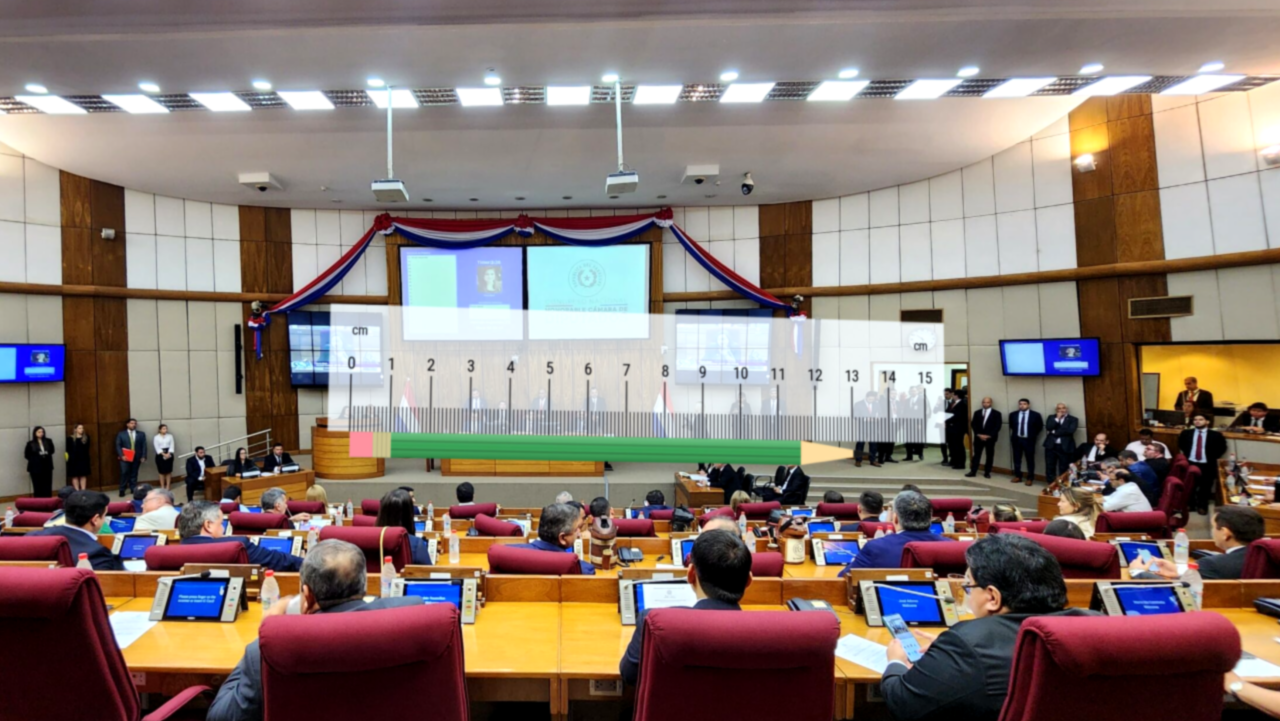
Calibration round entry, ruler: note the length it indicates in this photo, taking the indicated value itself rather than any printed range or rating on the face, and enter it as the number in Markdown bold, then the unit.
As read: **13.5** cm
